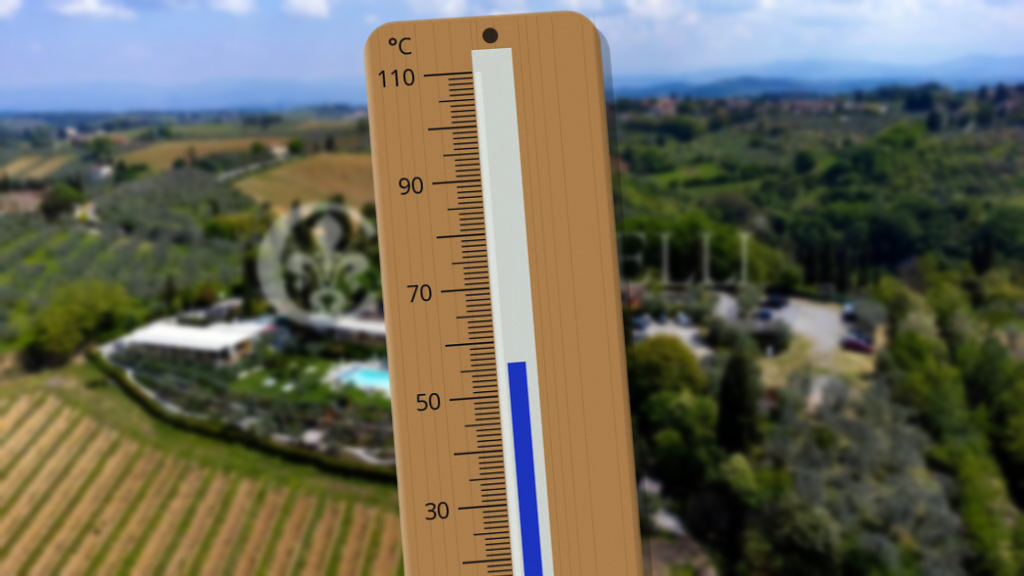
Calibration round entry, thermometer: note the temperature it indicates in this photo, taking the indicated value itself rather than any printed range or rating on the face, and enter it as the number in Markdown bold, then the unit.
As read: **56** °C
